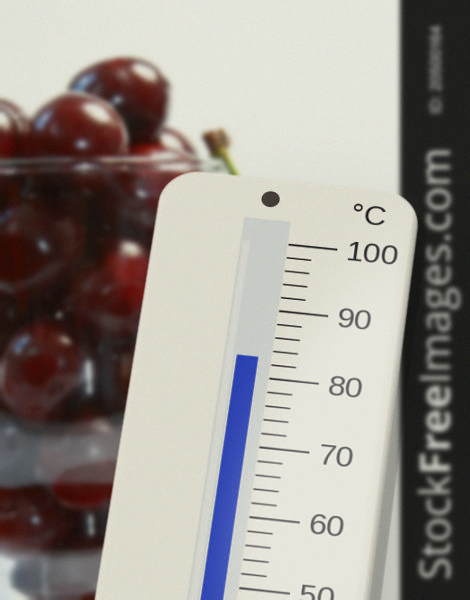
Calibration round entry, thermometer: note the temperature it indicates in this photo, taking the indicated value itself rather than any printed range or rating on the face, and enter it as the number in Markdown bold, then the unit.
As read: **83** °C
